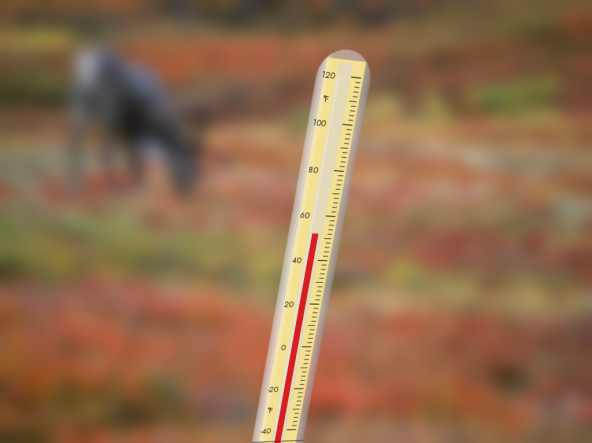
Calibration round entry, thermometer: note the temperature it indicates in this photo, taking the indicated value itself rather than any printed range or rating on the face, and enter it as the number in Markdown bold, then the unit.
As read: **52** °F
